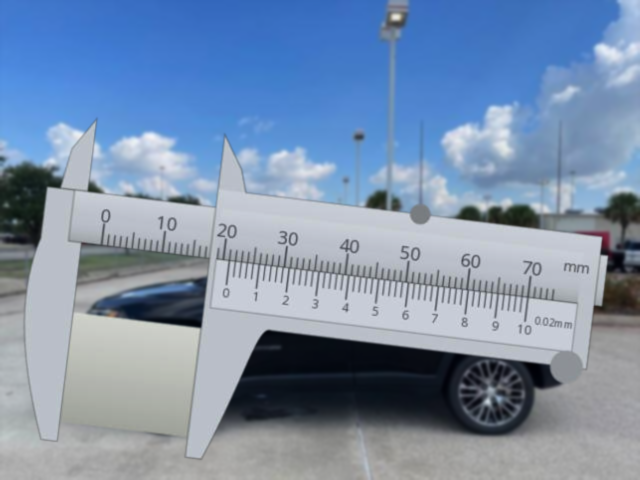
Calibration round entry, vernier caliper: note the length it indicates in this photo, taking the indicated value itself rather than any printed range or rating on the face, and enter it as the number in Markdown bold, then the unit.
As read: **21.0** mm
